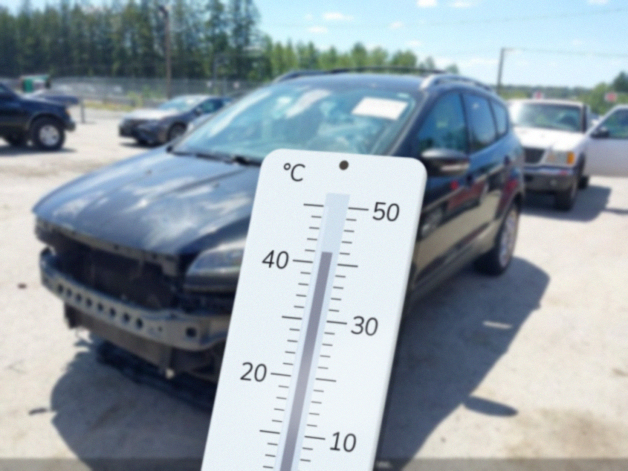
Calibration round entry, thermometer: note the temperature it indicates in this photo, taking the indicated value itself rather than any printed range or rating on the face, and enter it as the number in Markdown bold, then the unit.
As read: **42** °C
